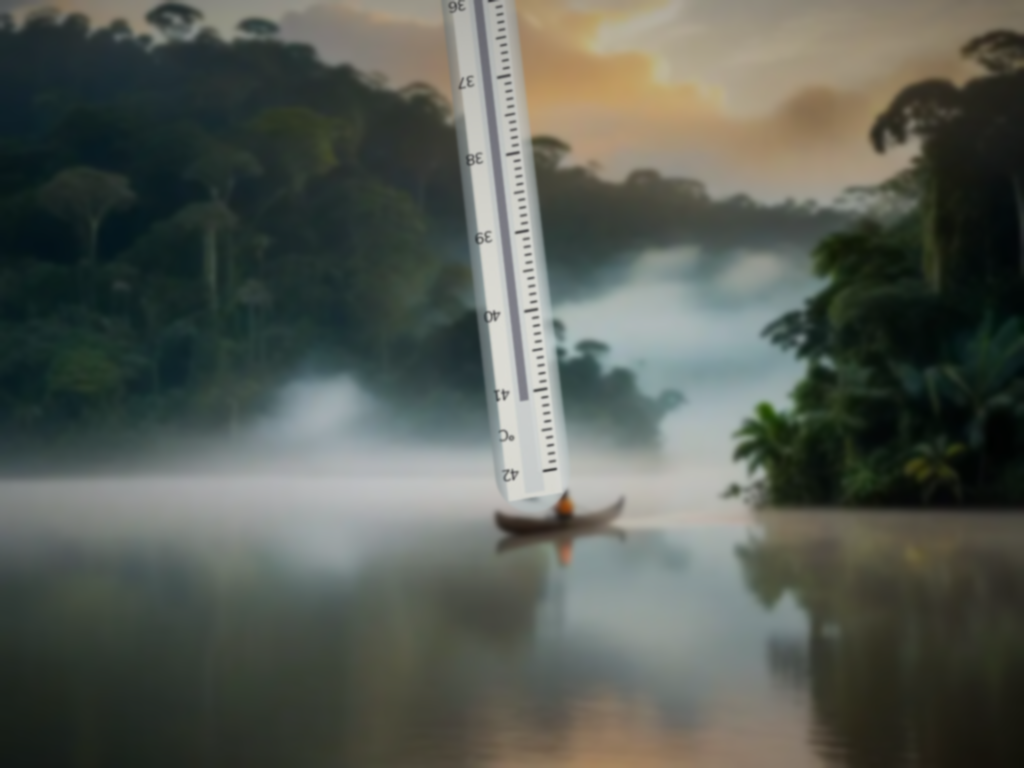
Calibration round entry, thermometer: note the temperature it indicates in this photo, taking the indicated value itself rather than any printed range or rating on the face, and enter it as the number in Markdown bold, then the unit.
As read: **41.1** °C
